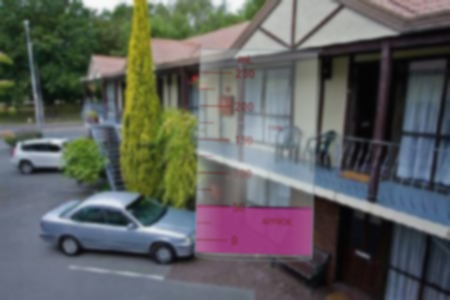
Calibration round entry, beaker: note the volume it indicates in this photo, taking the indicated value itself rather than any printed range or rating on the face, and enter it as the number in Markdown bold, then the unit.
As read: **50** mL
